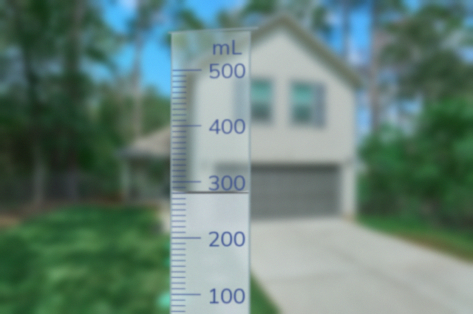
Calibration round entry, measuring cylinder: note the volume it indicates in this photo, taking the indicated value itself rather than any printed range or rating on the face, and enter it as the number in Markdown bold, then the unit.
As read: **280** mL
